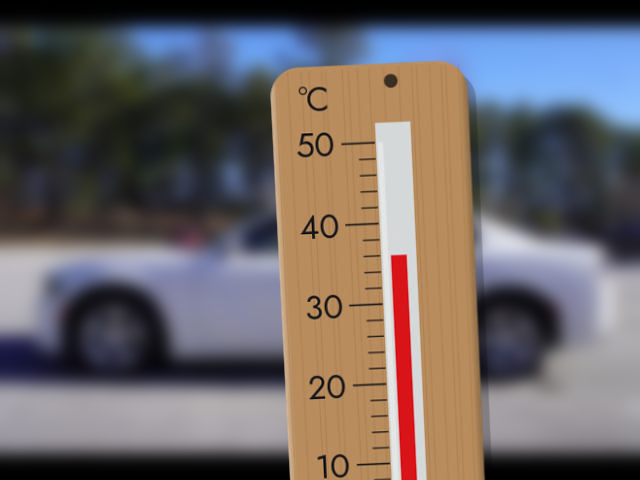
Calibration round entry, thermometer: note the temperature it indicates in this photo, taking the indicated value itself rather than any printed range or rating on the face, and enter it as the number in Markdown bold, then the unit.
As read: **36** °C
